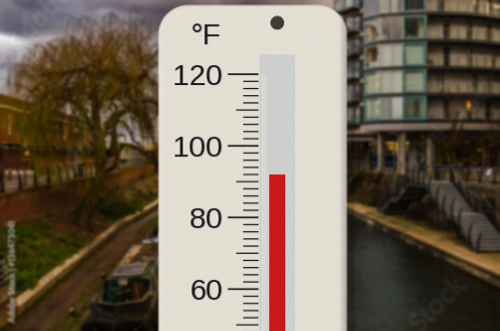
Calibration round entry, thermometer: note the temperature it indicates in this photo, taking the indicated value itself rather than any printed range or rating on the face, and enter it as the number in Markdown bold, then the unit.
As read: **92** °F
